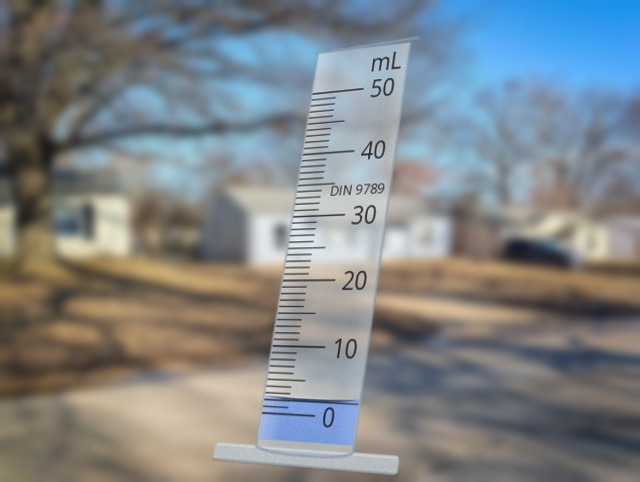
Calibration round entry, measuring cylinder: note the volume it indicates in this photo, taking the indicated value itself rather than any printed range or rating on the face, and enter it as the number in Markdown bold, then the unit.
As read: **2** mL
